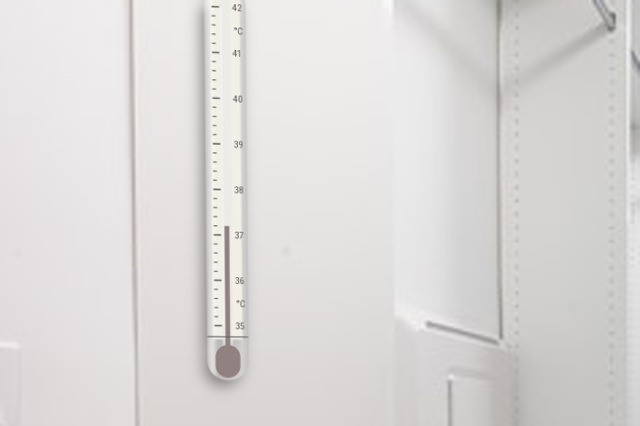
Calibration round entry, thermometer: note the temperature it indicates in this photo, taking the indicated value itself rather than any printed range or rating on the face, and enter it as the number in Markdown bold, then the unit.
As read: **37.2** °C
